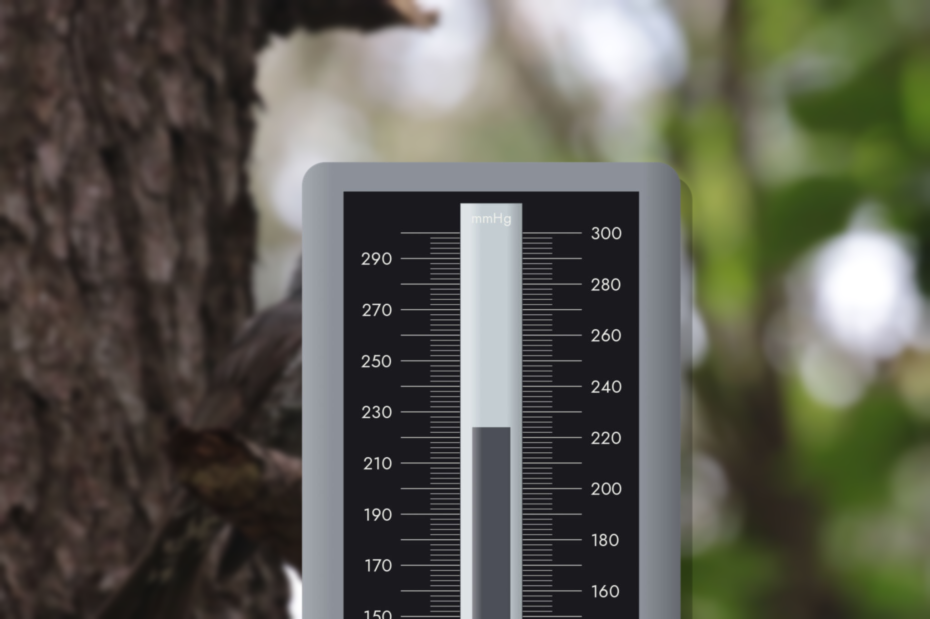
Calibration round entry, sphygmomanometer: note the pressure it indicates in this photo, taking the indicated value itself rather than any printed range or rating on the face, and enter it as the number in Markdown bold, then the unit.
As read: **224** mmHg
